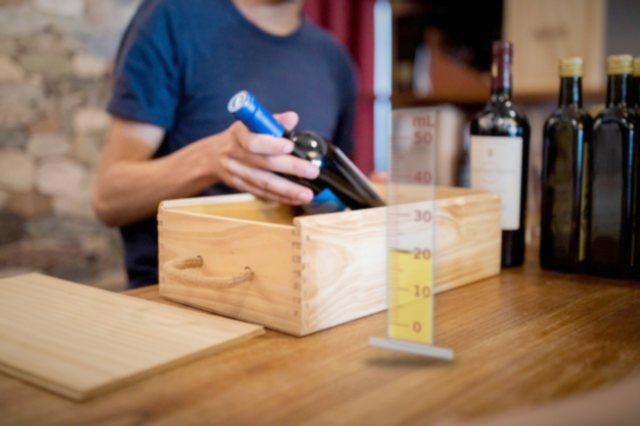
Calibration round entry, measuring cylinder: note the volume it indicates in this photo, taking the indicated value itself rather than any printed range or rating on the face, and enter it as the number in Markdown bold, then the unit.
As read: **20** mL
